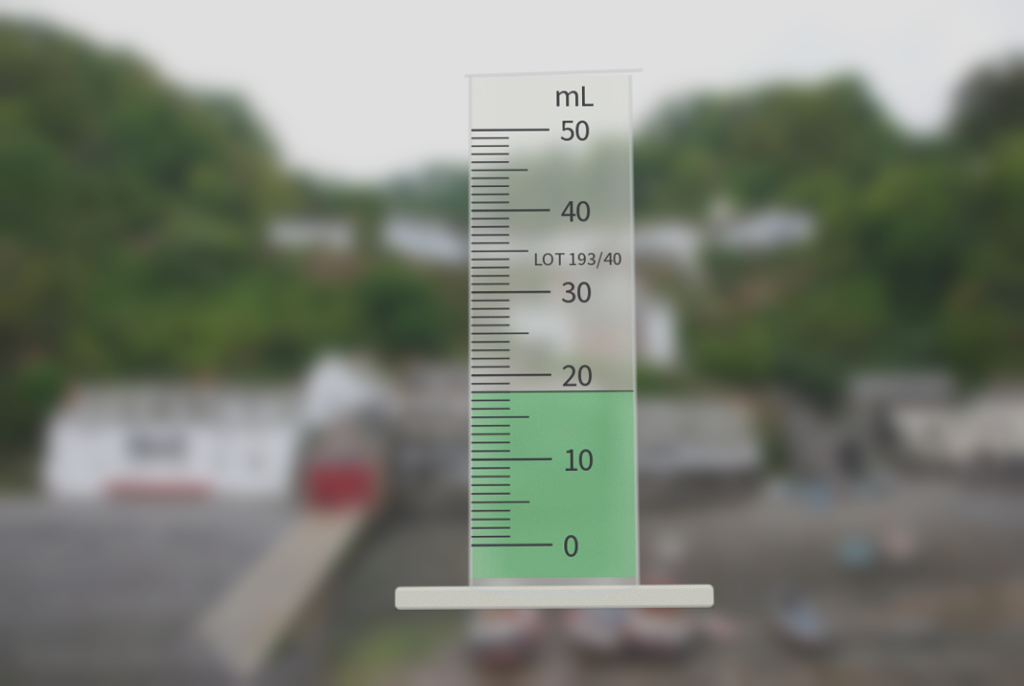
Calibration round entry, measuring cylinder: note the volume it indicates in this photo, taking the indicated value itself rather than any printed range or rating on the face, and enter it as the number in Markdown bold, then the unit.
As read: **18** mL
